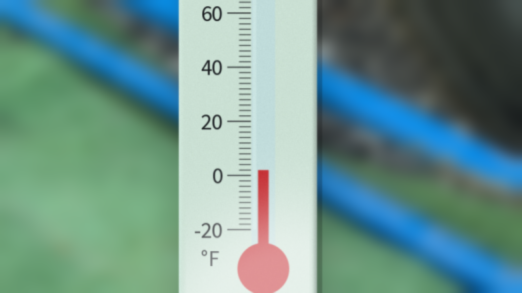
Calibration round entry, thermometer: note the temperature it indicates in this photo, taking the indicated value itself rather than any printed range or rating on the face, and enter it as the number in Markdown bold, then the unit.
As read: **2** °F
